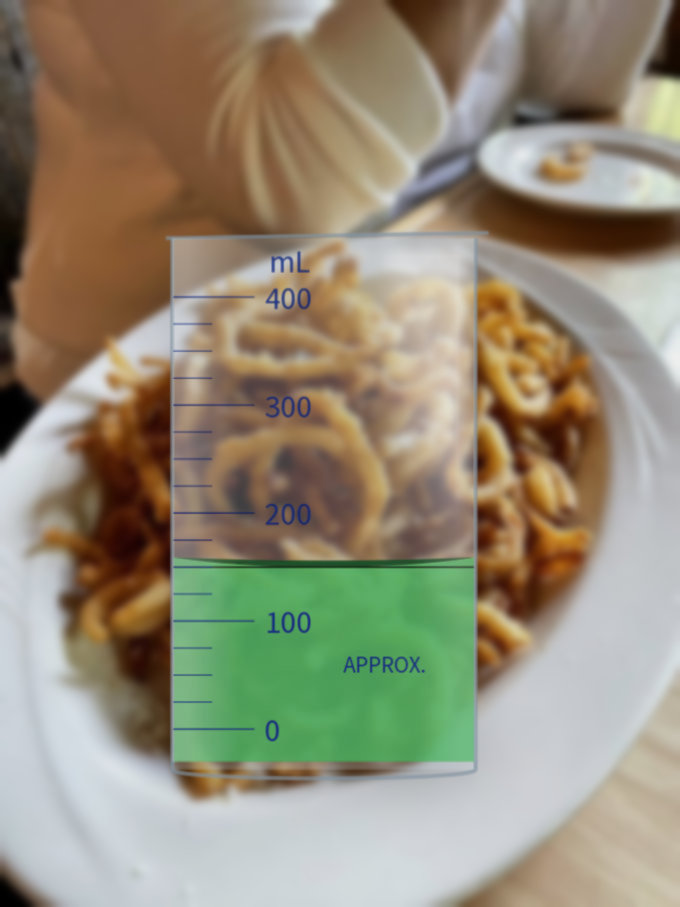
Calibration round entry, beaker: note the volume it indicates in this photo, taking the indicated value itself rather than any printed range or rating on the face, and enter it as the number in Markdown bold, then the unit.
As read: **150** mL
